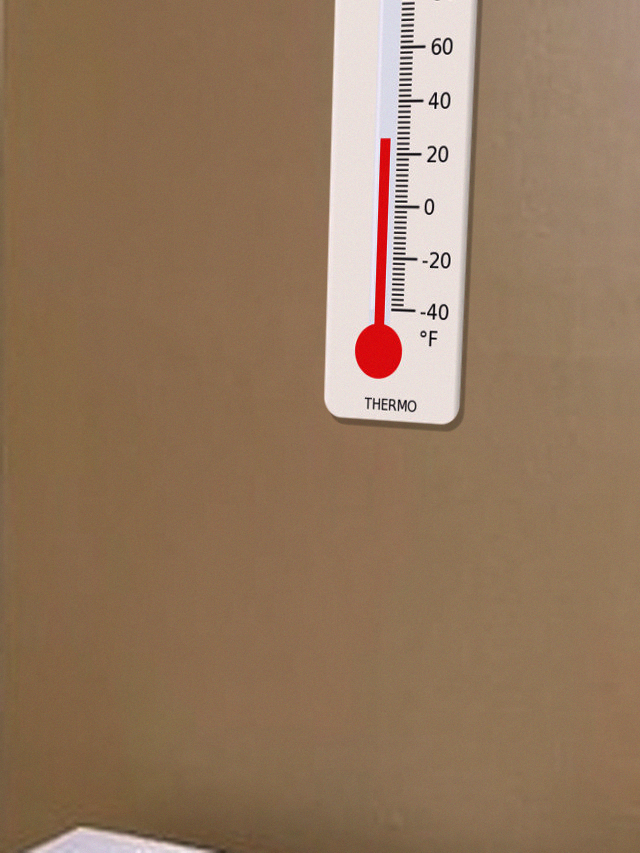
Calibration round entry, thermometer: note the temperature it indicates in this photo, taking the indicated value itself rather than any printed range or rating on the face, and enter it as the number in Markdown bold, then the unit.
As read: **26** °F
